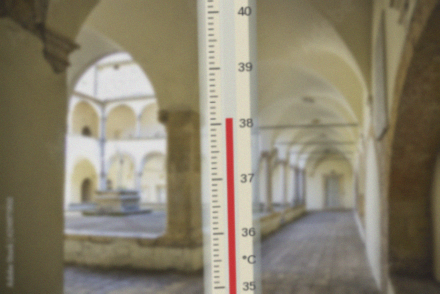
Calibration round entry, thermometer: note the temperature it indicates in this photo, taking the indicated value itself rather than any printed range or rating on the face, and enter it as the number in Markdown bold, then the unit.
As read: **38.1** °C
